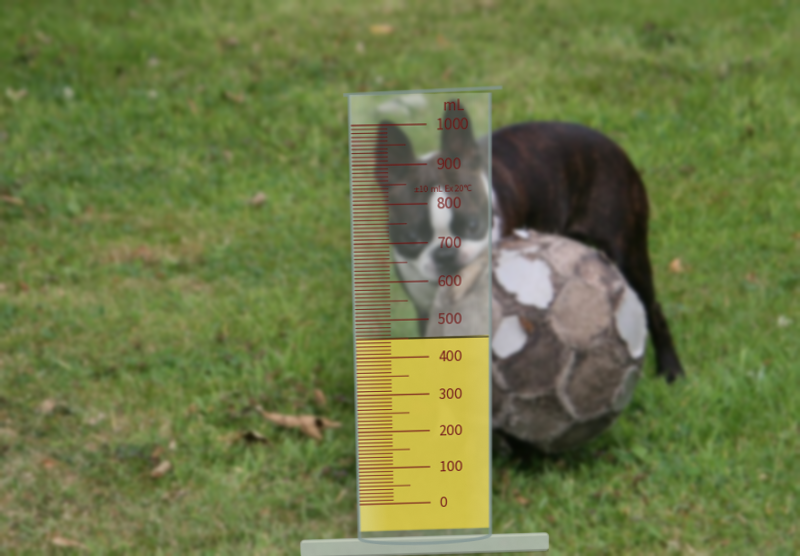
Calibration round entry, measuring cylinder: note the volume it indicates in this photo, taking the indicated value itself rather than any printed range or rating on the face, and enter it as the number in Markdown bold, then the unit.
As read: **450** mL
